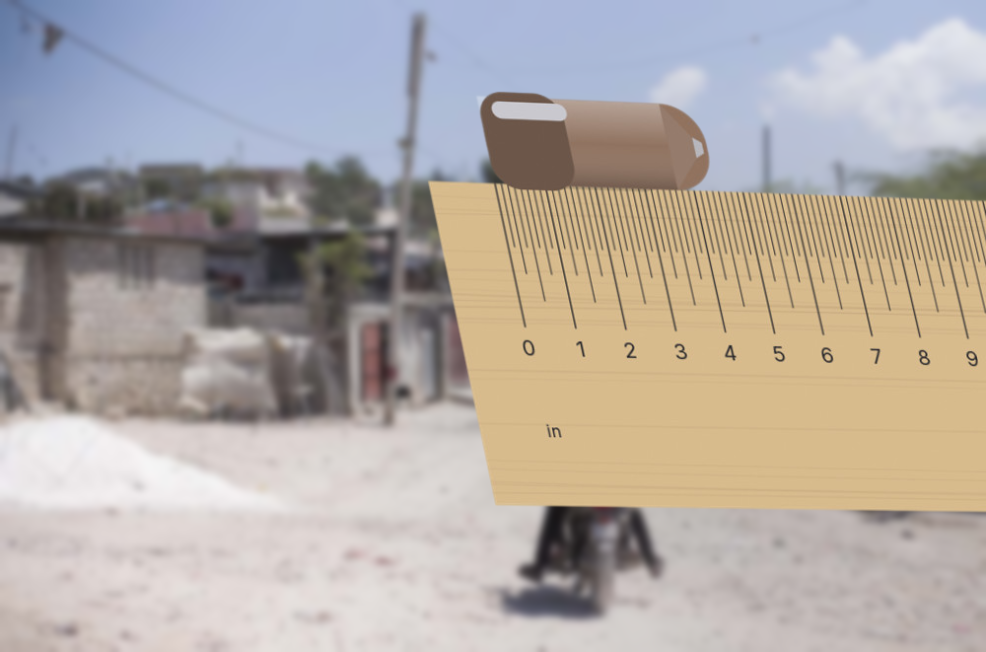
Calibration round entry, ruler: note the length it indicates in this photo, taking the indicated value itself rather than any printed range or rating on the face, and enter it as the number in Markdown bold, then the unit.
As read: **4.375** in
